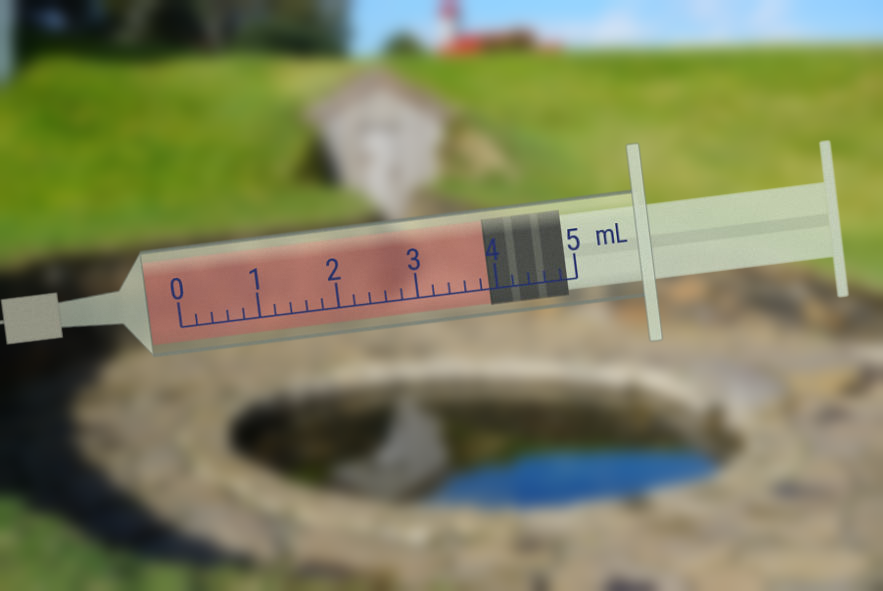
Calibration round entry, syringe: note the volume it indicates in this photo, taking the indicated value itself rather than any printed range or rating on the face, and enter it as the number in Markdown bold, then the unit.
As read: **3.9** mL
